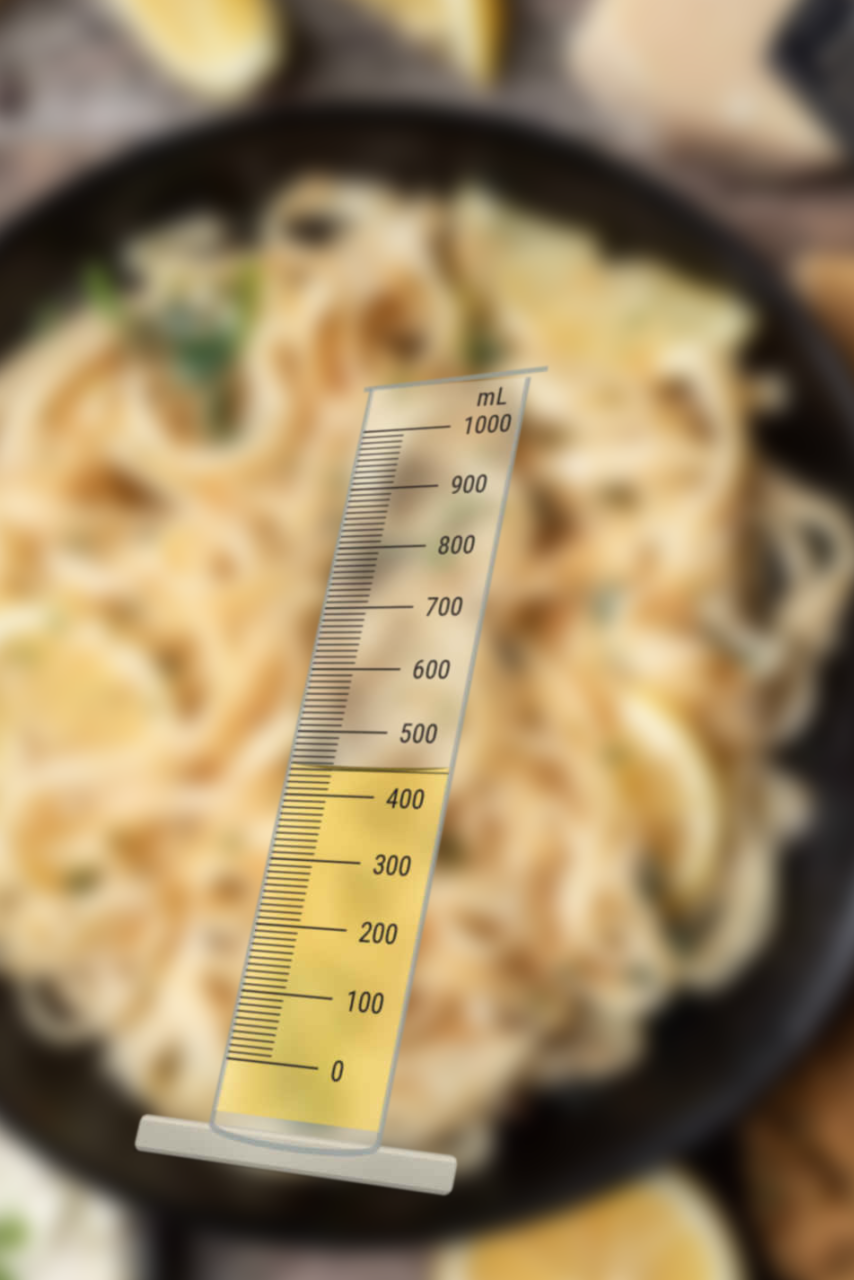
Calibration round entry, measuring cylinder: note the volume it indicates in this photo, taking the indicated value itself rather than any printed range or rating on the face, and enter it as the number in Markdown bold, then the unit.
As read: **440** mL
